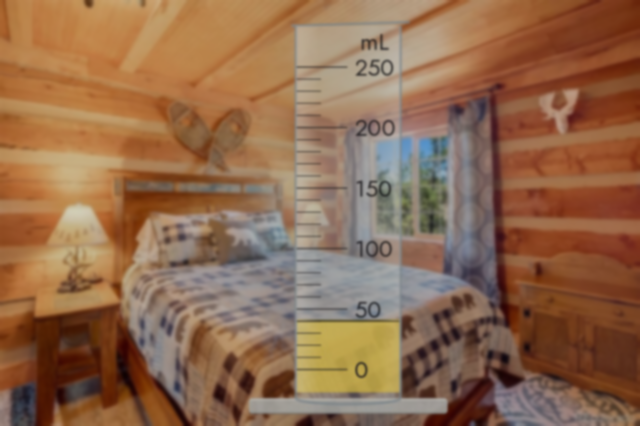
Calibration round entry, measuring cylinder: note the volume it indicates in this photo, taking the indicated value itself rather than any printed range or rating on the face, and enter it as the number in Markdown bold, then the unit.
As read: **40** mL
